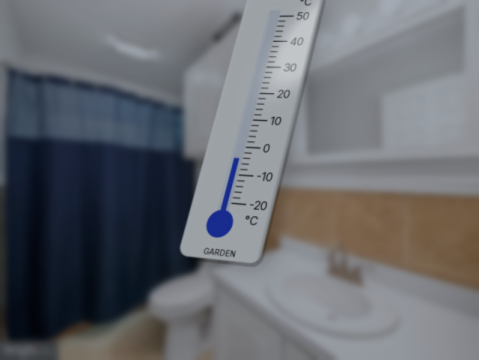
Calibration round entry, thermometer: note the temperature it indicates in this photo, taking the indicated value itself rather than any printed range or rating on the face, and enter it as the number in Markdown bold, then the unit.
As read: **-4** °C
